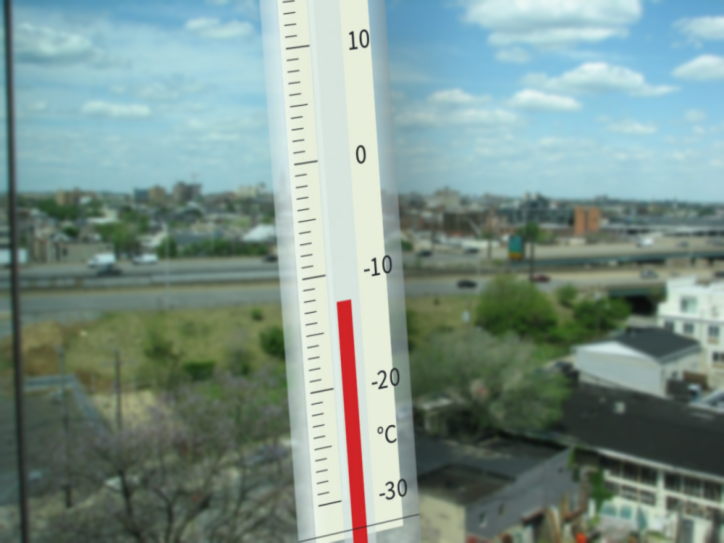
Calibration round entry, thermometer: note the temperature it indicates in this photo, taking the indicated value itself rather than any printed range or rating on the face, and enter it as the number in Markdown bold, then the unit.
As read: **-12.5** °C
